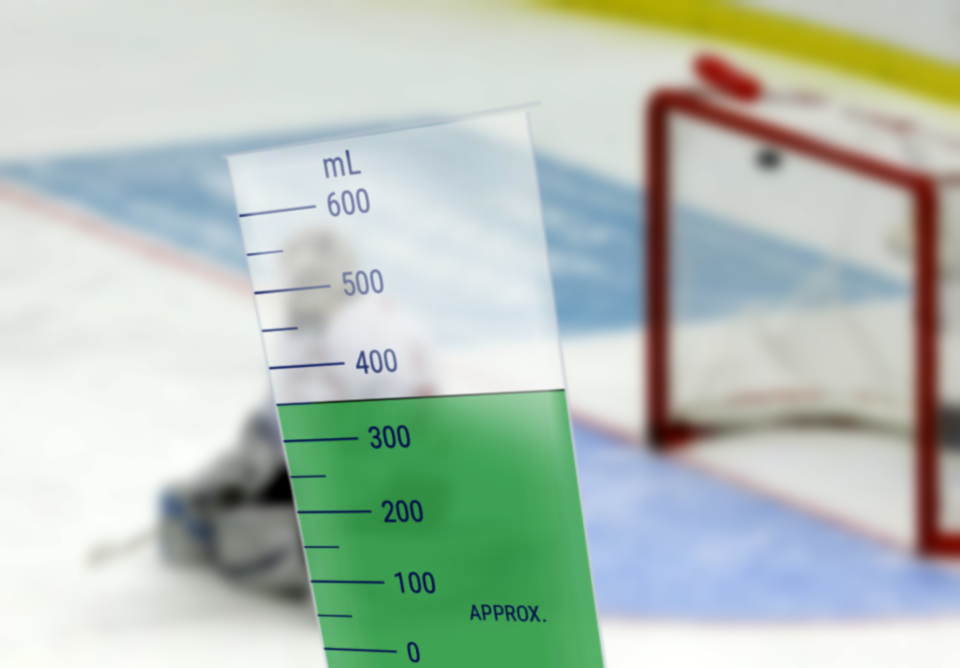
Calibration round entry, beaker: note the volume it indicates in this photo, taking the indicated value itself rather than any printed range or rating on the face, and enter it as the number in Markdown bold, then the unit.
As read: **350** mL
